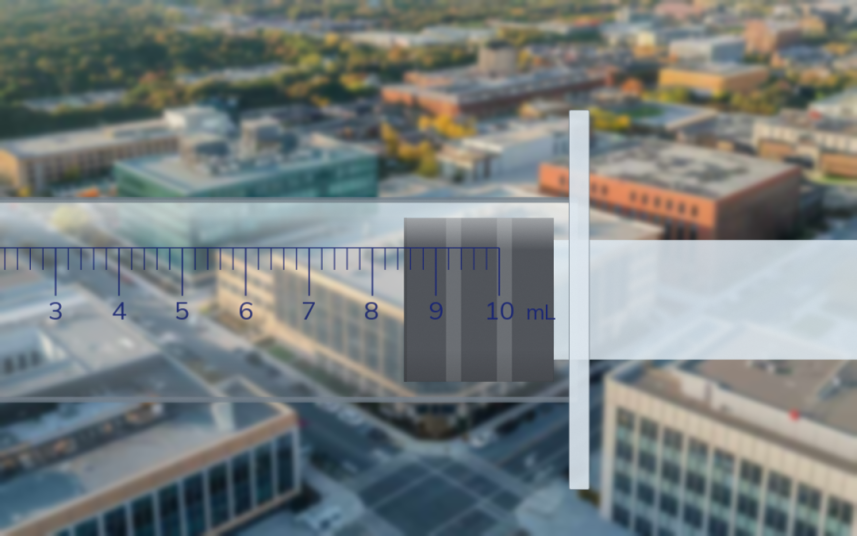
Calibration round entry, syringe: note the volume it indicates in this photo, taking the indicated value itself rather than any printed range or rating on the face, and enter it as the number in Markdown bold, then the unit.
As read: **8.5** mL
